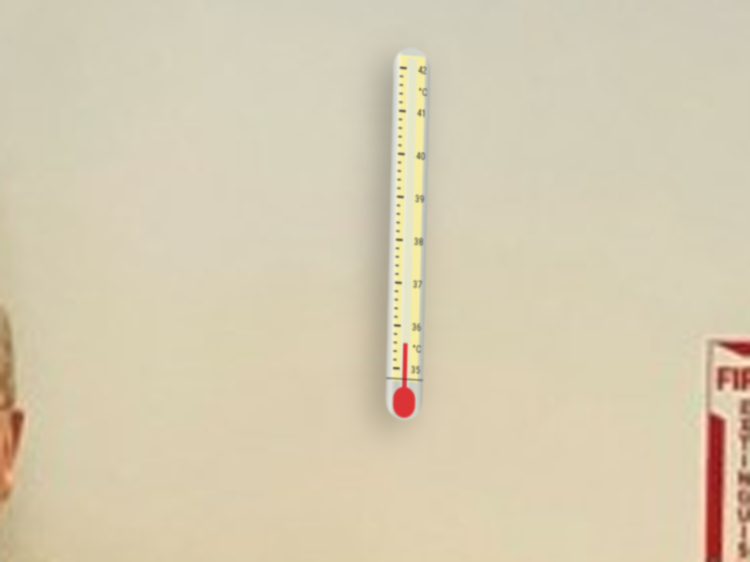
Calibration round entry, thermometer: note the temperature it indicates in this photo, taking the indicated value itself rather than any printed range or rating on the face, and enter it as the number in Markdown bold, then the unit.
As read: **35.6** °C
